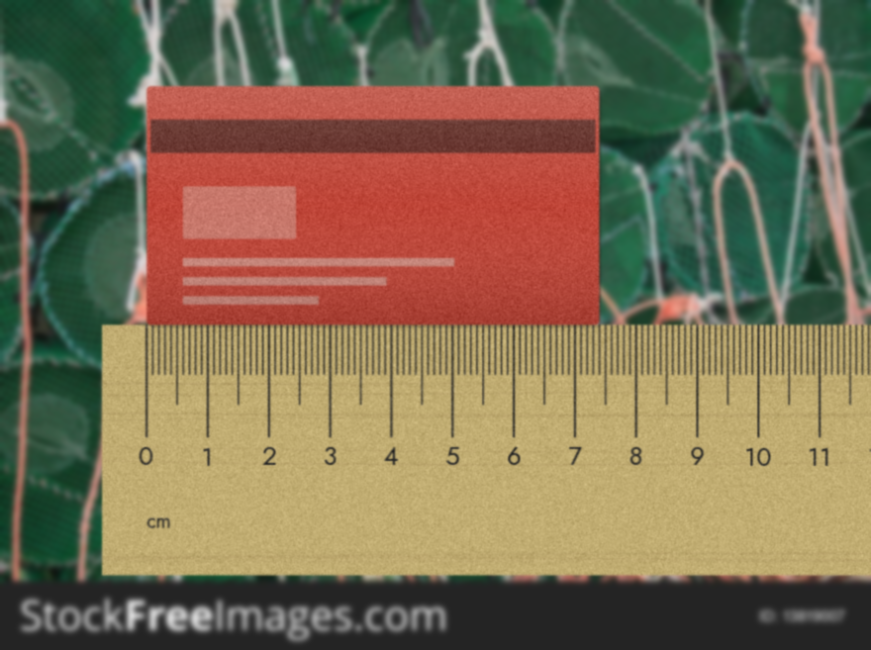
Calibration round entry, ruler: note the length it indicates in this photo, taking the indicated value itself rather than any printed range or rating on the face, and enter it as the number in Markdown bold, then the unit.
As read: **7.4** cm
